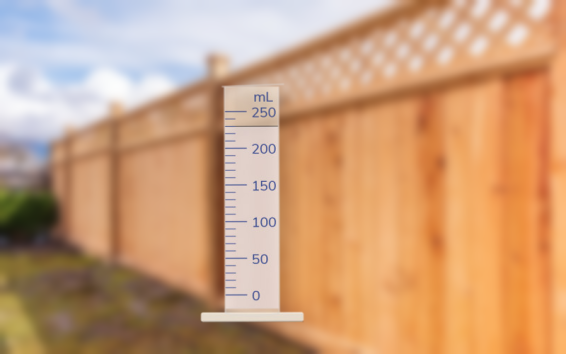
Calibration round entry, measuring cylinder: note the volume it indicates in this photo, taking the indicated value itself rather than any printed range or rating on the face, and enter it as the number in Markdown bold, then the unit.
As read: **230** mL
